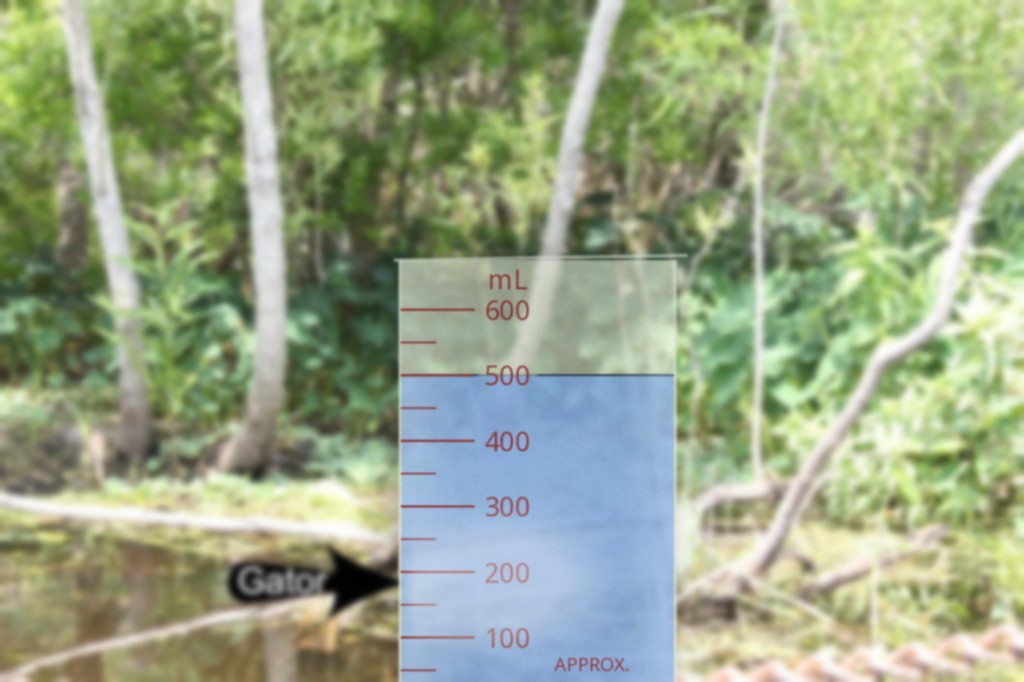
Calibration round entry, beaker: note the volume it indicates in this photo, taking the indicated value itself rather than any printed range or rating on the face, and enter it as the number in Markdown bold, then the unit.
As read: **500** mL
